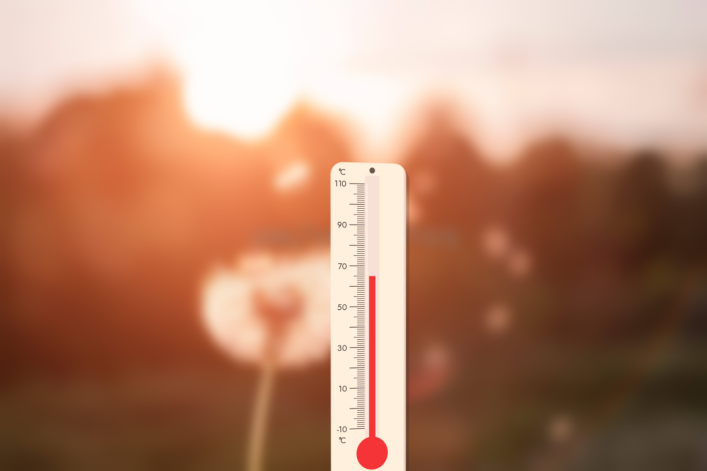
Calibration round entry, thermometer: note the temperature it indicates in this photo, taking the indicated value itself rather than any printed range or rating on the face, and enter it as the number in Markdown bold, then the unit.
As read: **65** °C
